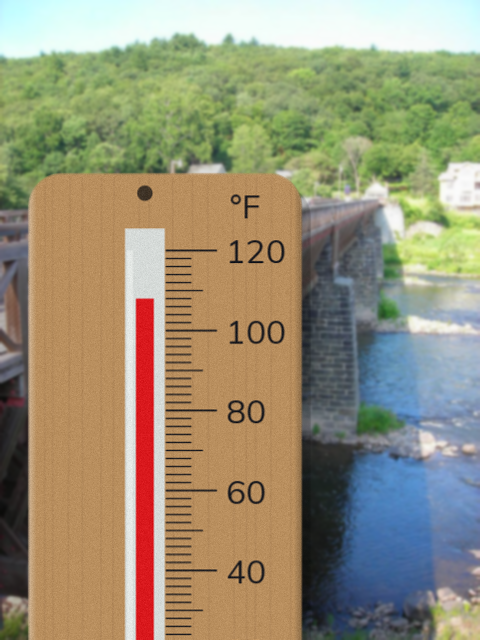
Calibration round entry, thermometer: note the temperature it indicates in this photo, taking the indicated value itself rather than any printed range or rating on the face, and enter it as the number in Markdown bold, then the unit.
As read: **108** °F
